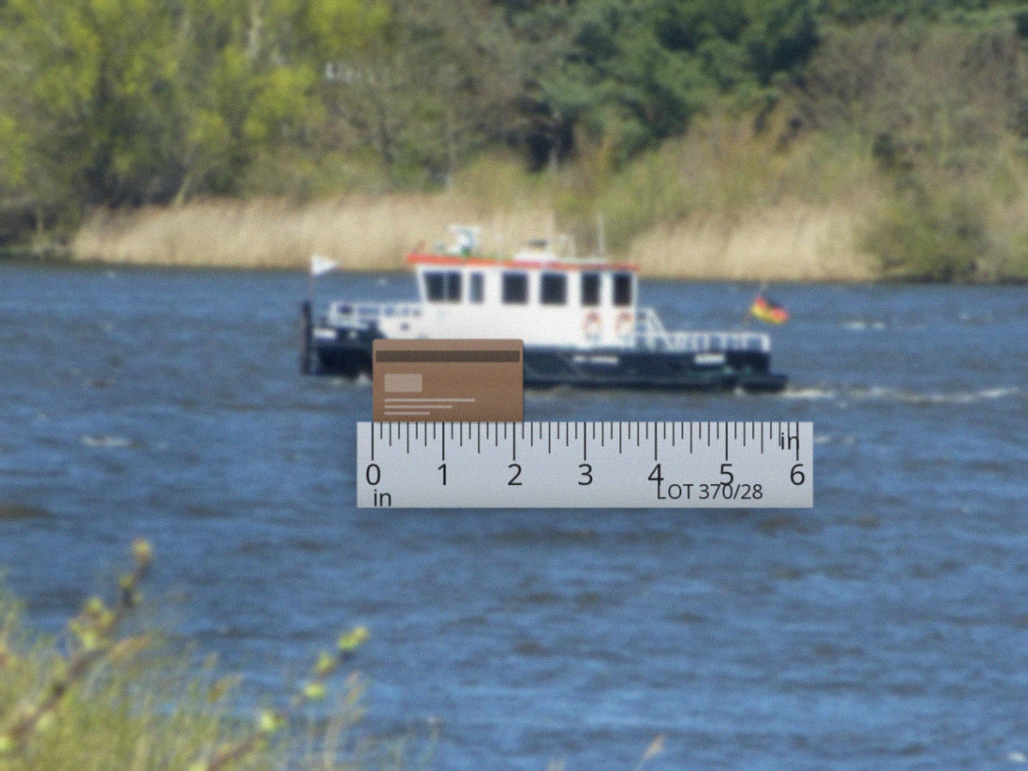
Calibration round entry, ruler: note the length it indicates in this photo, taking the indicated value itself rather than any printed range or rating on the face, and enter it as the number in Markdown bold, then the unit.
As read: **2.125** in
